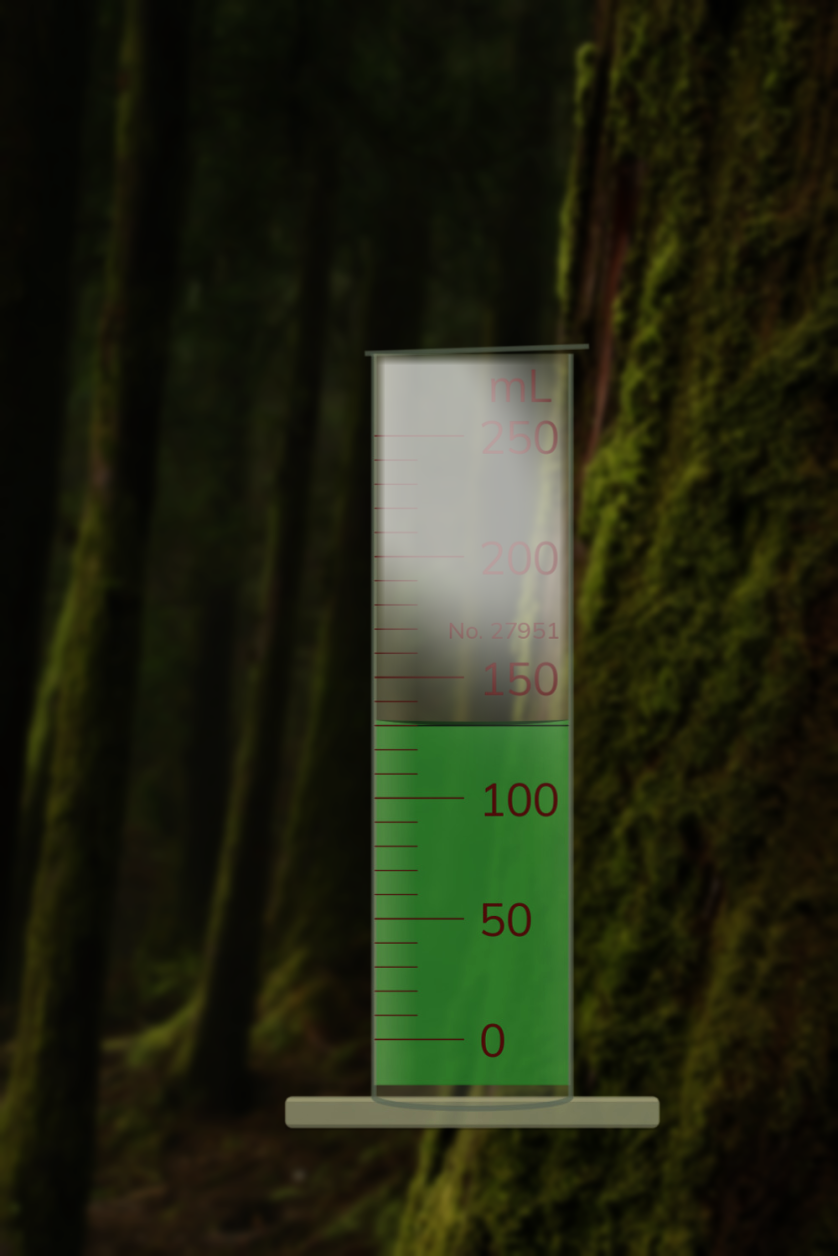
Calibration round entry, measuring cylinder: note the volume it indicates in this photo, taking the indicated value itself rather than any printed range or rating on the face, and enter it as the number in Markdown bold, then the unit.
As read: **130** mL
